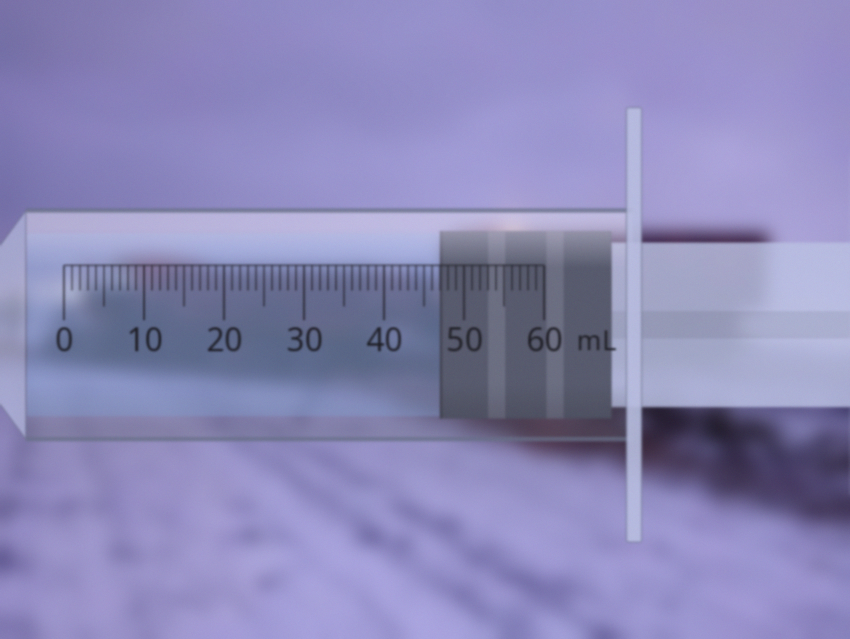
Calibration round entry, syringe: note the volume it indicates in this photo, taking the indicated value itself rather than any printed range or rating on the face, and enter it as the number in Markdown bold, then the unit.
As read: **47** mL
